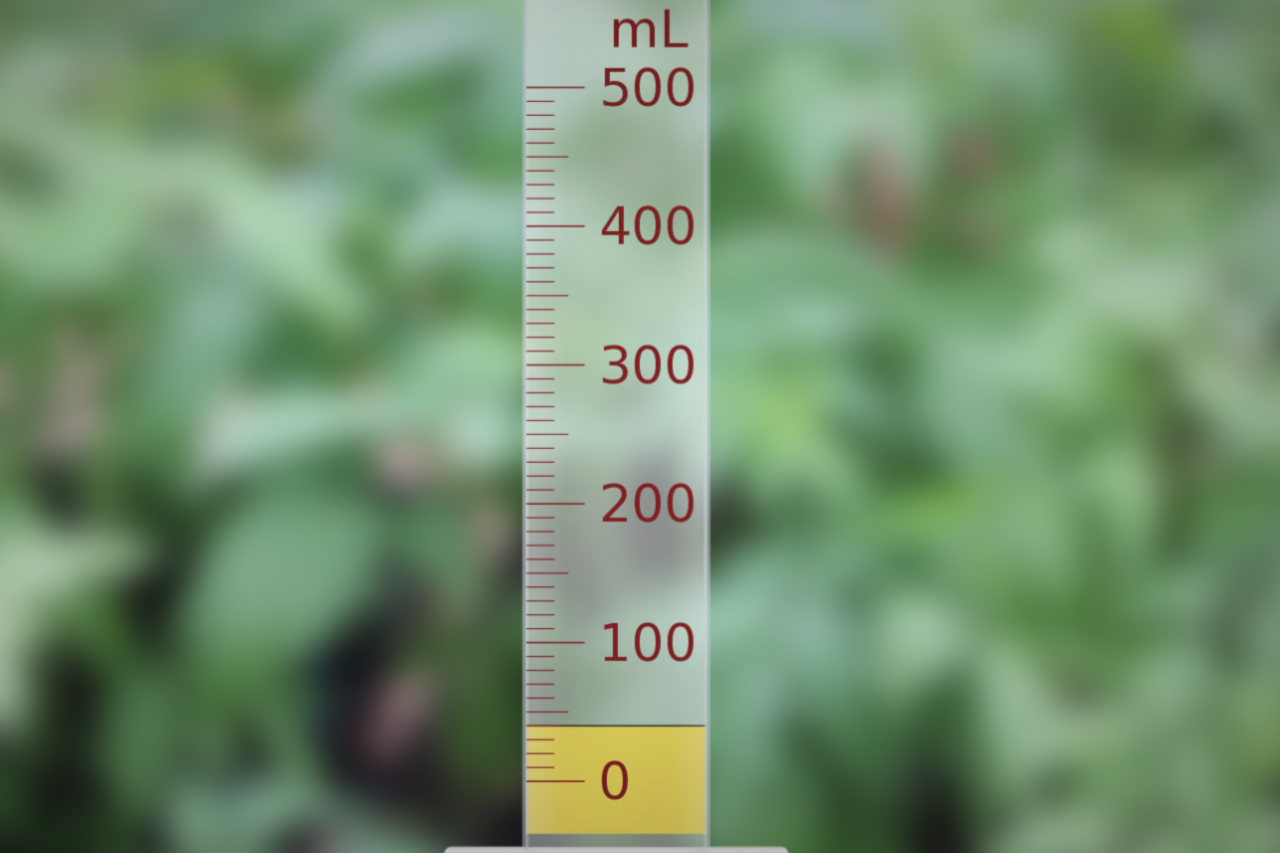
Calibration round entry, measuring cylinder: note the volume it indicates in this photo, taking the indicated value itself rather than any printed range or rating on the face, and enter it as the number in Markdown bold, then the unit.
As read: **40** mL
